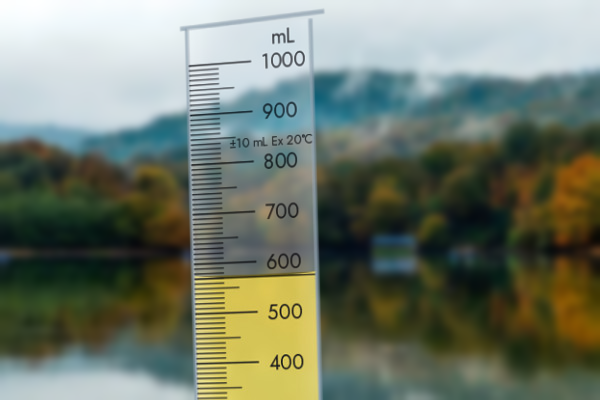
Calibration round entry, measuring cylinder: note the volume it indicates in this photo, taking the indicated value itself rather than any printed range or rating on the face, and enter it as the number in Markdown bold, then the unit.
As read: **570** mL
